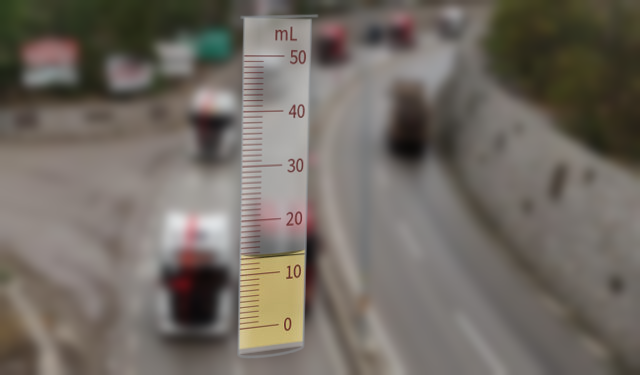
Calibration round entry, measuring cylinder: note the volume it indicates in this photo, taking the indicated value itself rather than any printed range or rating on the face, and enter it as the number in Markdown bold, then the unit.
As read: **13** mL
